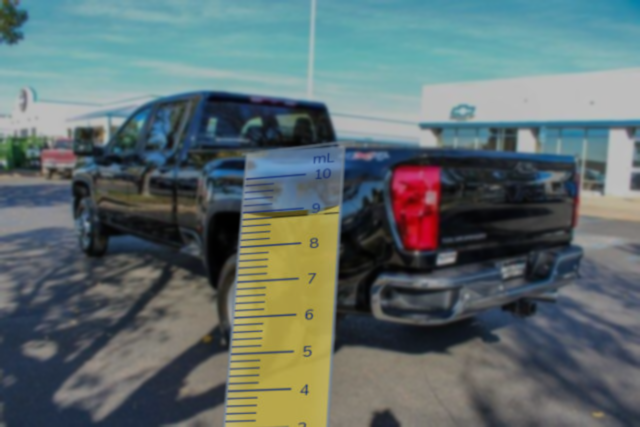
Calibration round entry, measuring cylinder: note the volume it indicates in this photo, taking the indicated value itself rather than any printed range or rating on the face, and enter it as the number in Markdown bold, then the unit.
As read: **8.8** mL
